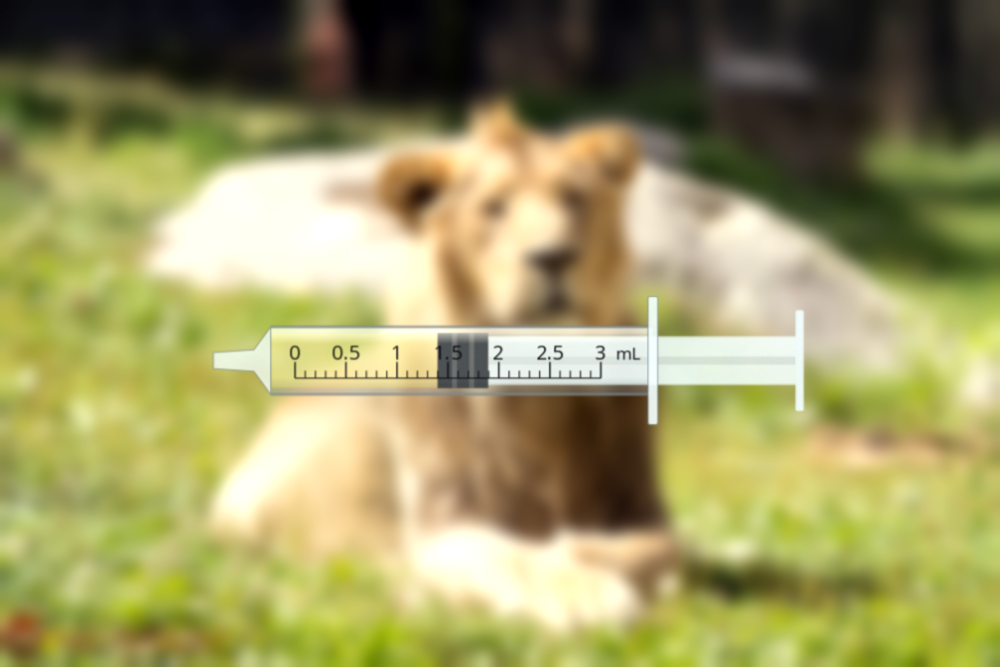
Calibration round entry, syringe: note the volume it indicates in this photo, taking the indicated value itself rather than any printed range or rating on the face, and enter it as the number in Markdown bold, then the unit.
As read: **1.4** mL
